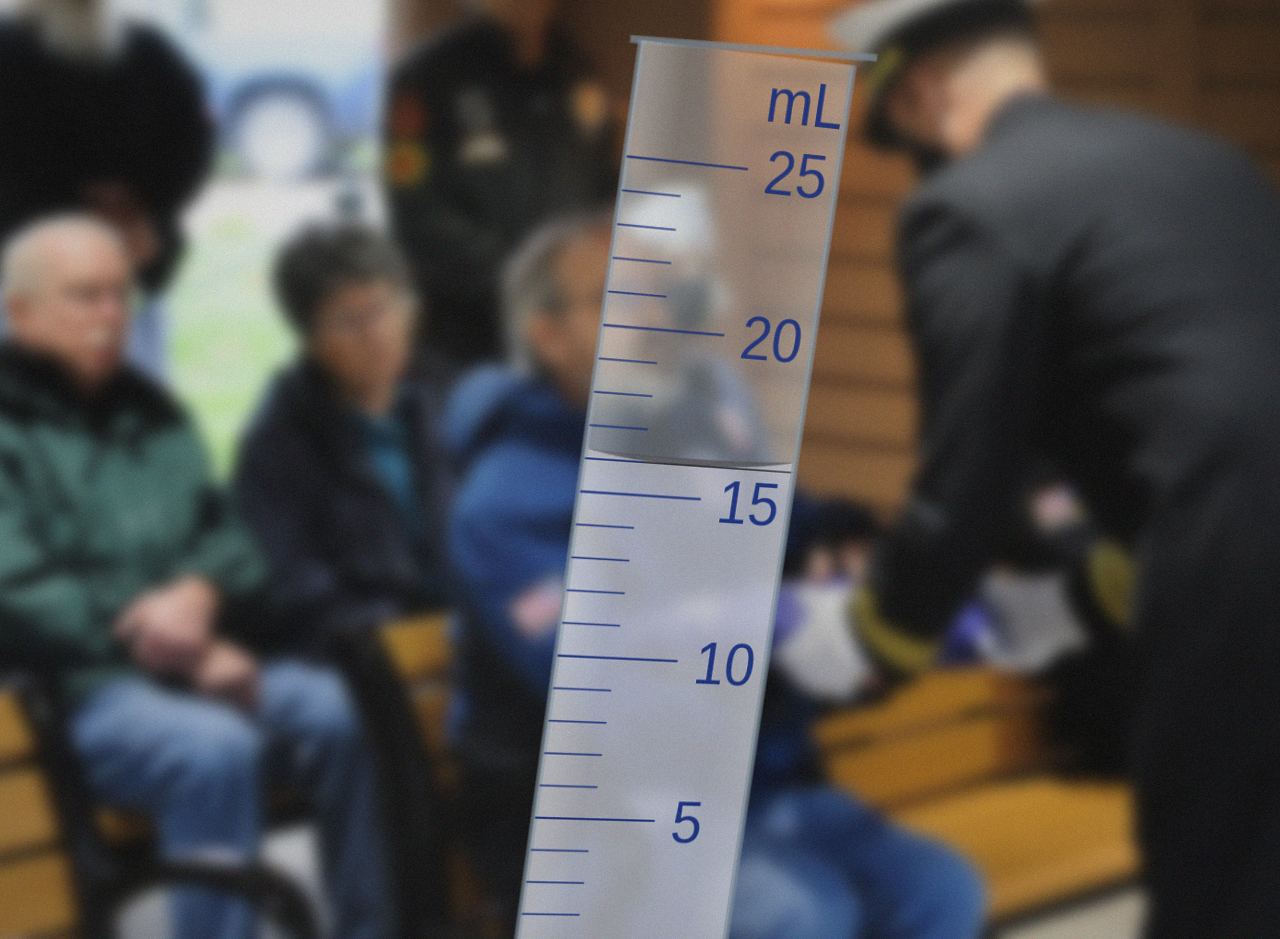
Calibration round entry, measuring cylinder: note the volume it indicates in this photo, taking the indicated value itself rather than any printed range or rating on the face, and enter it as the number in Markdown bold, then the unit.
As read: **16** mL
